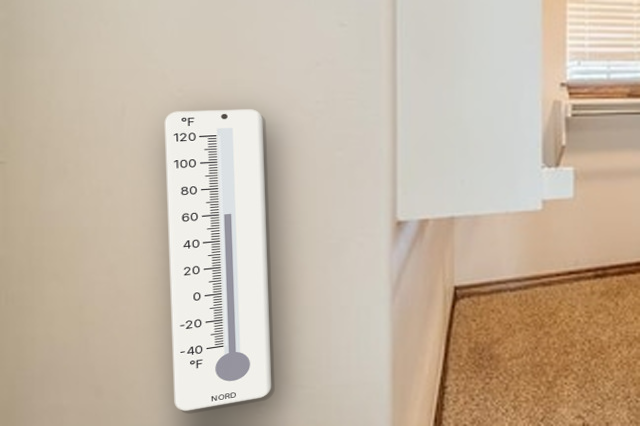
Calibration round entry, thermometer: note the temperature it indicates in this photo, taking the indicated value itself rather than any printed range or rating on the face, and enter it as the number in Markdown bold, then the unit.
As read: **60** °F
